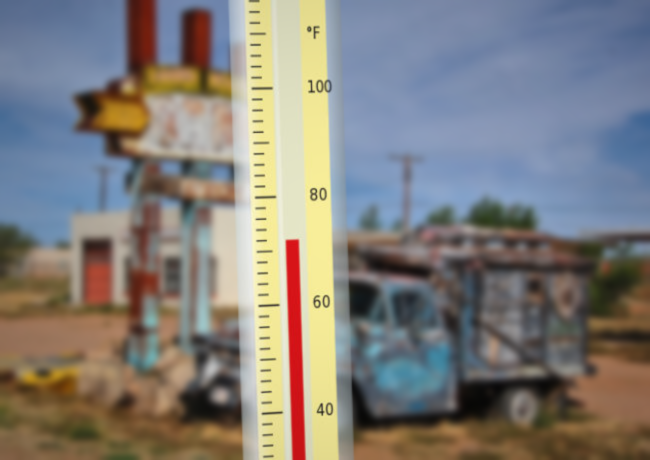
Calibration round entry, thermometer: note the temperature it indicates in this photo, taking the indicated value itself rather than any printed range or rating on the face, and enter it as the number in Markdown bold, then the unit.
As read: **72** °F
